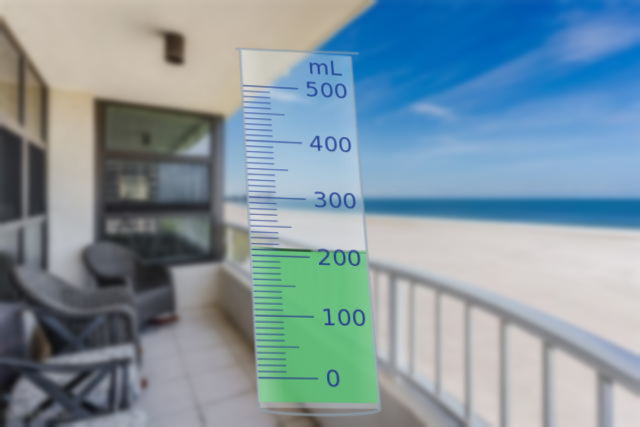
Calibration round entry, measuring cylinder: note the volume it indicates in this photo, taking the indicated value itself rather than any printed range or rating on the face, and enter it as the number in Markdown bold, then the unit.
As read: **210** mL
